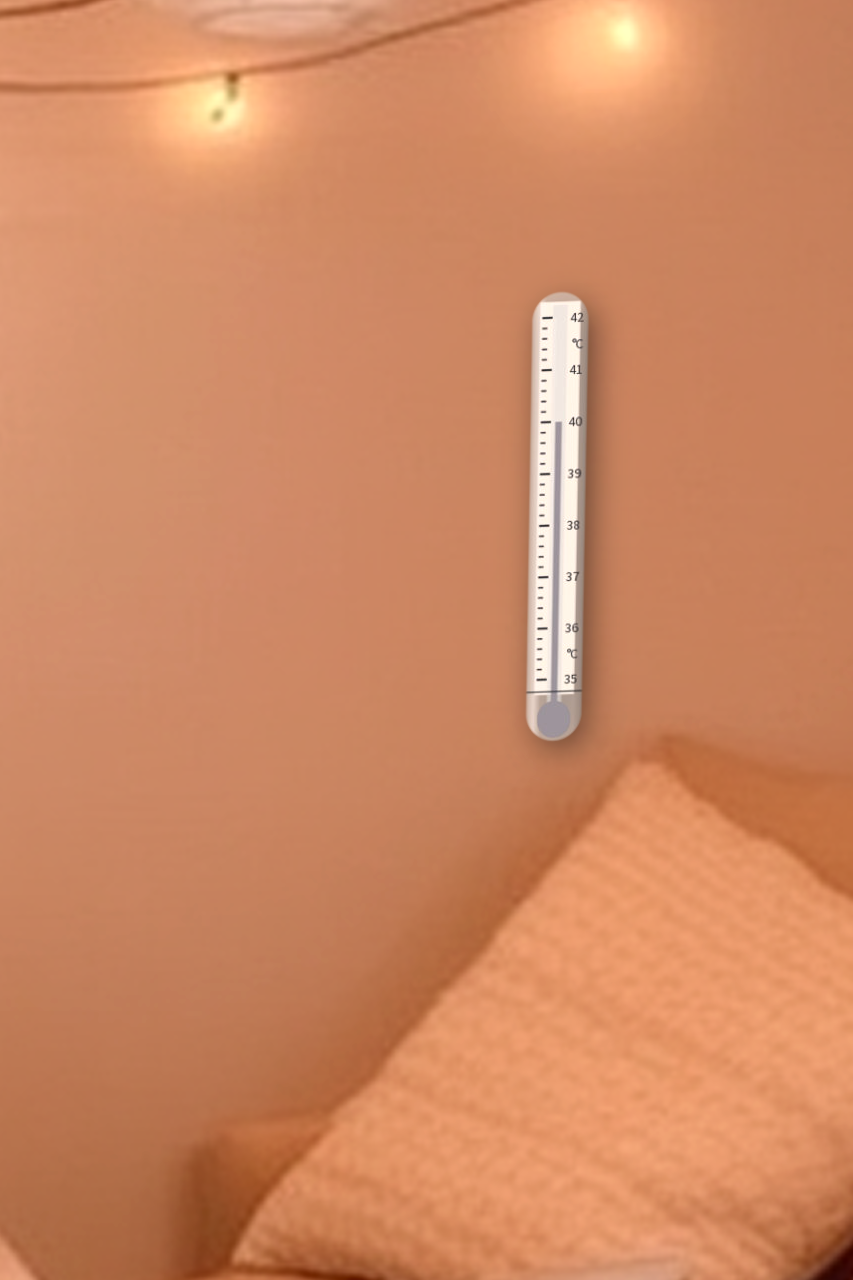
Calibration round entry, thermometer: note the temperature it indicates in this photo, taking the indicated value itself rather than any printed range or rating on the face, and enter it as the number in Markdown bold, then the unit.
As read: **40** °C
